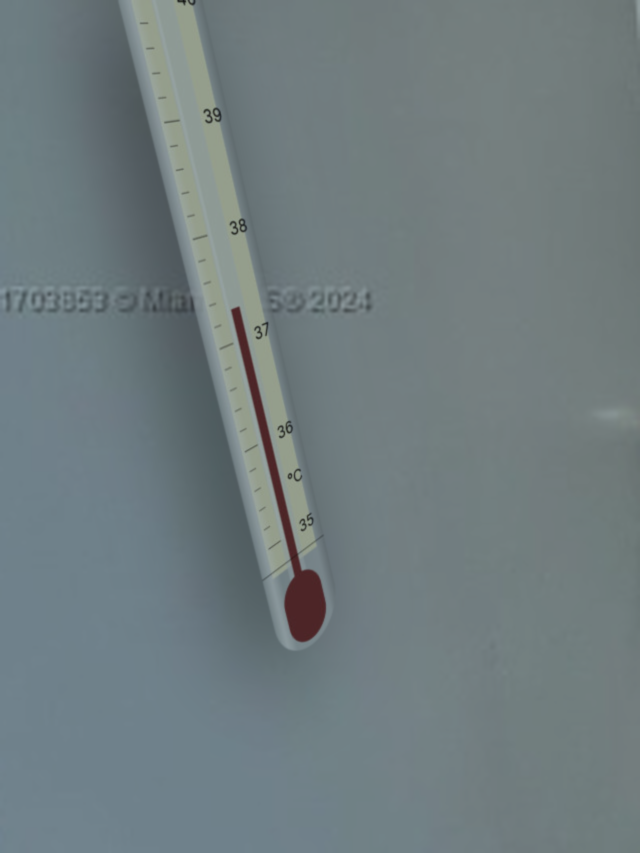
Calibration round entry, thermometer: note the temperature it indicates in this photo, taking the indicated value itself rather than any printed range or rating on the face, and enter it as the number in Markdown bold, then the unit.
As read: **37.3** °C
